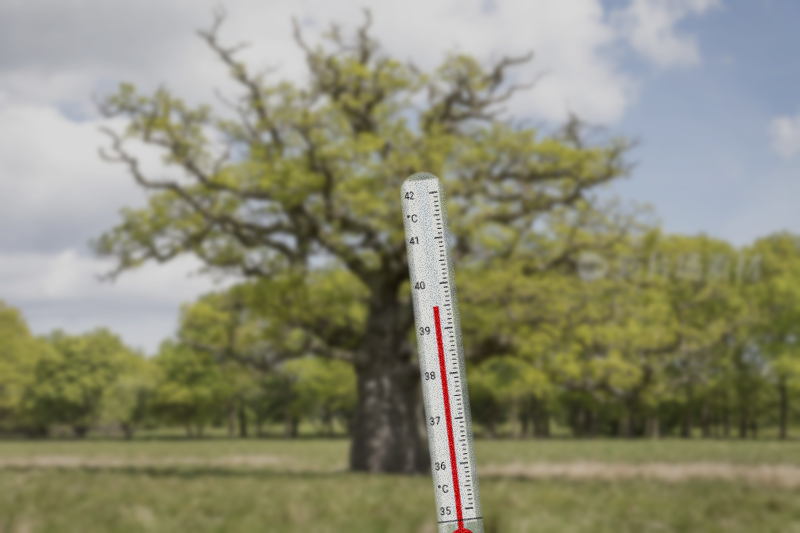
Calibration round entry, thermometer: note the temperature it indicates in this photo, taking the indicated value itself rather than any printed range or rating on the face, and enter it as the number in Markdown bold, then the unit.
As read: **39.5** °C
